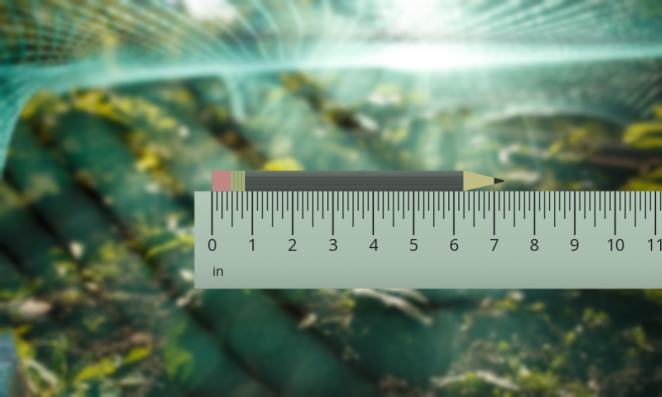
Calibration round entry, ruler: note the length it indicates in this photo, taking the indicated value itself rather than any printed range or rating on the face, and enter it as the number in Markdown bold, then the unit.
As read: **7.25** in
